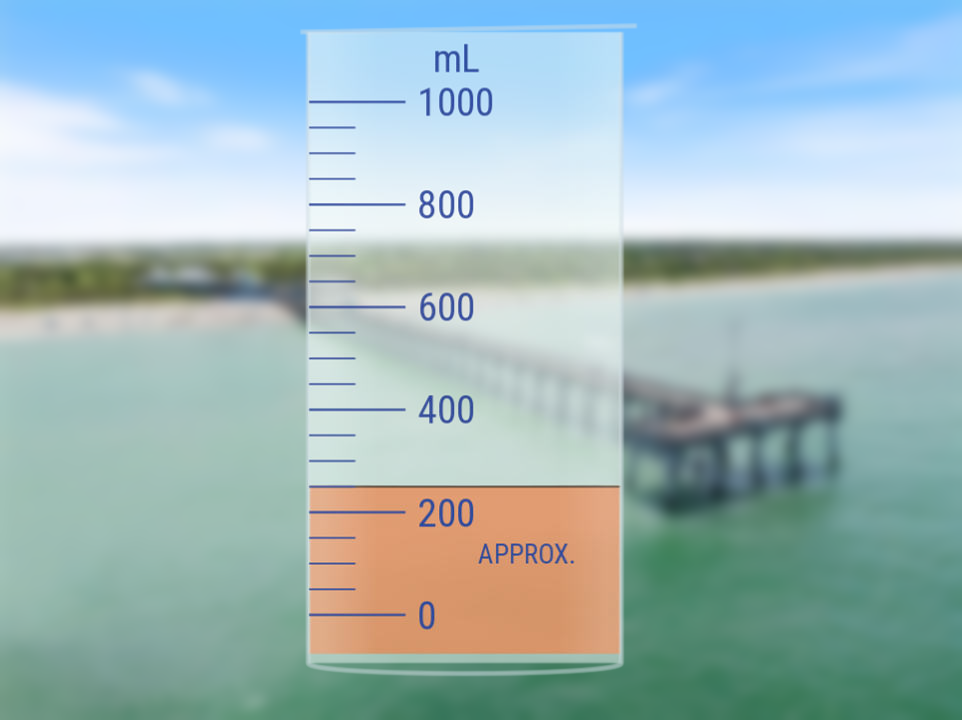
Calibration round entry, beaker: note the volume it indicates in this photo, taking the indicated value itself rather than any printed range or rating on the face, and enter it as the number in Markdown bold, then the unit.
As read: **250** mL
